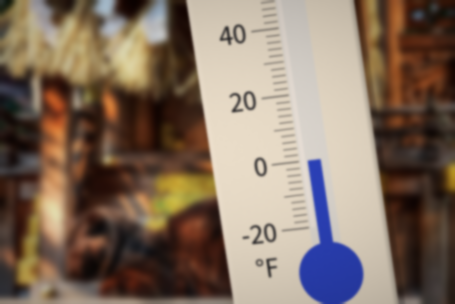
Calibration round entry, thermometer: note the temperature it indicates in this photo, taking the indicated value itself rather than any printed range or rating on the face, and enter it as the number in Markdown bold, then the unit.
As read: **0** °F
